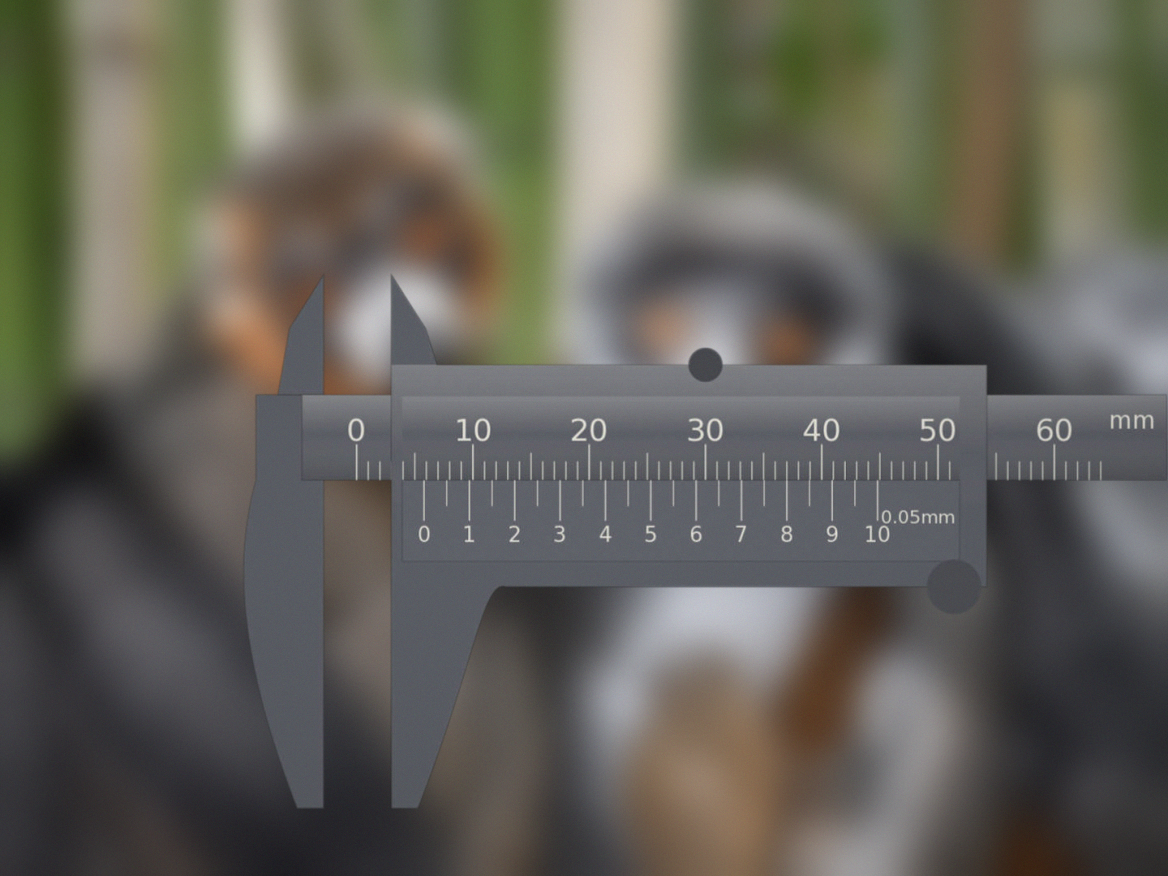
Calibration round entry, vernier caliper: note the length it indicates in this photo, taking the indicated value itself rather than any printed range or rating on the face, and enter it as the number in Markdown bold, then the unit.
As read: **5.8** mm
